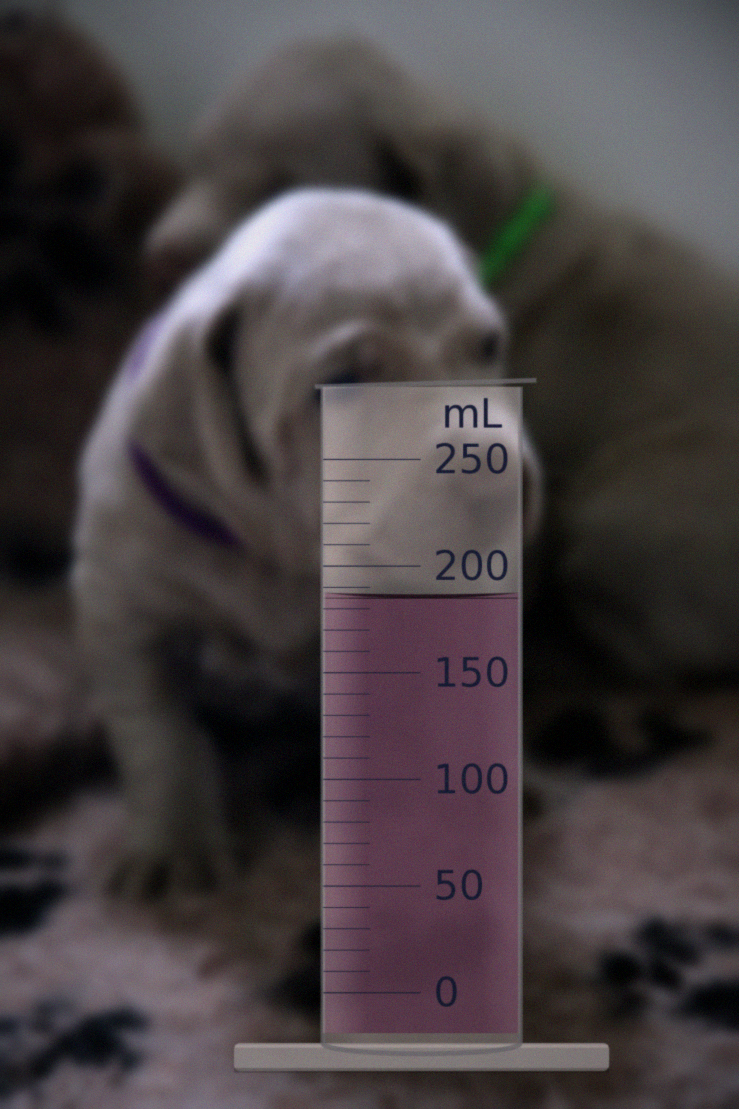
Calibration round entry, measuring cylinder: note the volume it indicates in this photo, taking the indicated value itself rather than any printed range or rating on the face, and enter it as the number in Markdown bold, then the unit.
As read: **185** mL
